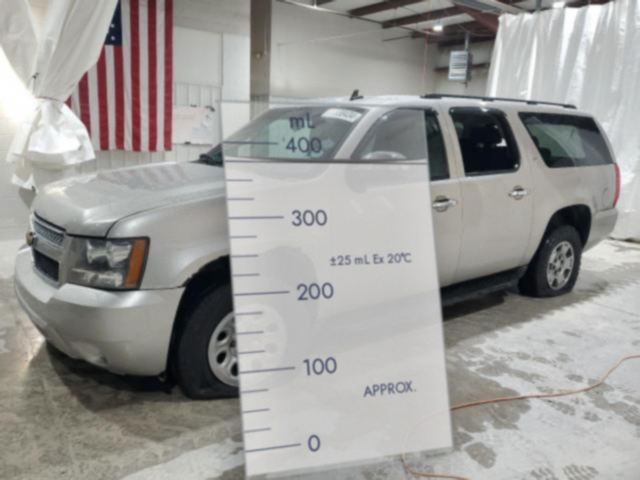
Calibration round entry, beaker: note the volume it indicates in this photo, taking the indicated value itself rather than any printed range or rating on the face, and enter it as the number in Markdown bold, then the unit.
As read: **375** mL
